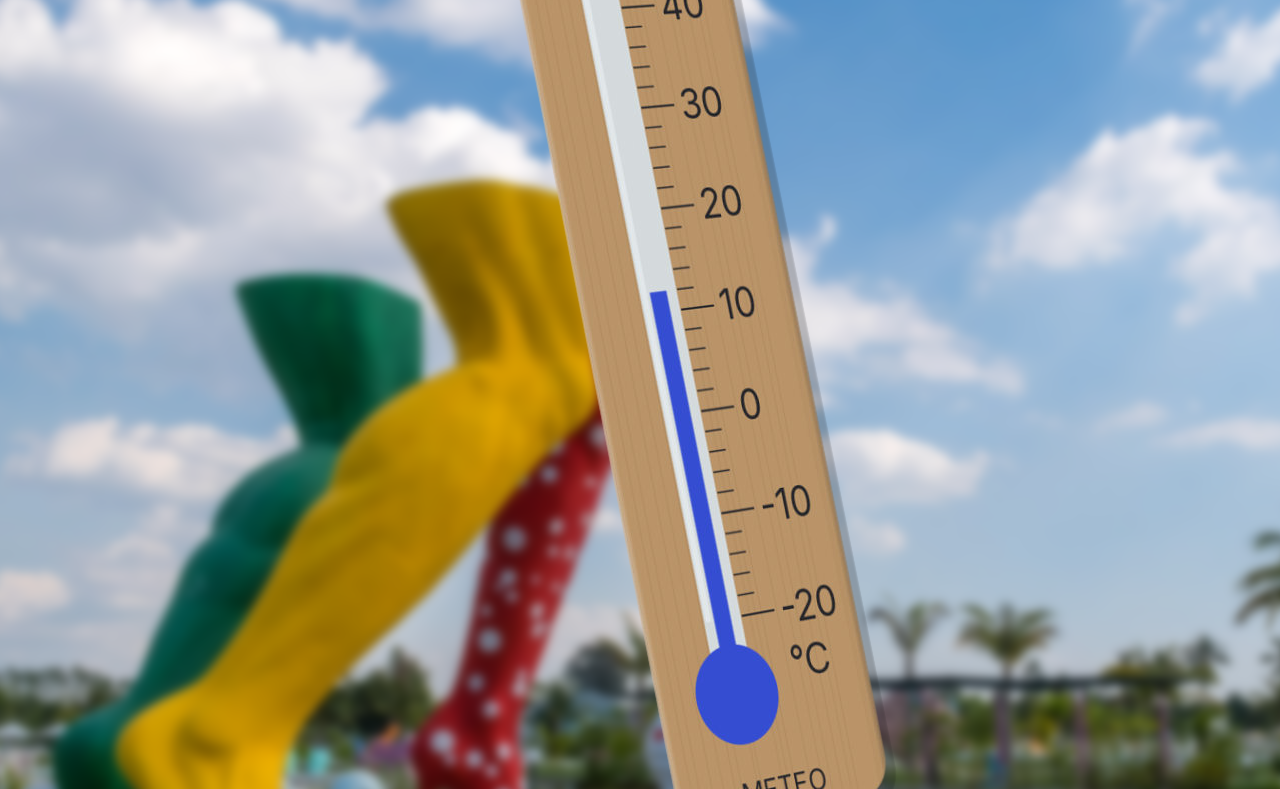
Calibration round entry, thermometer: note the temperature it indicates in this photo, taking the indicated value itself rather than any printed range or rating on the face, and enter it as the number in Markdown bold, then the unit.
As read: **12** °C
